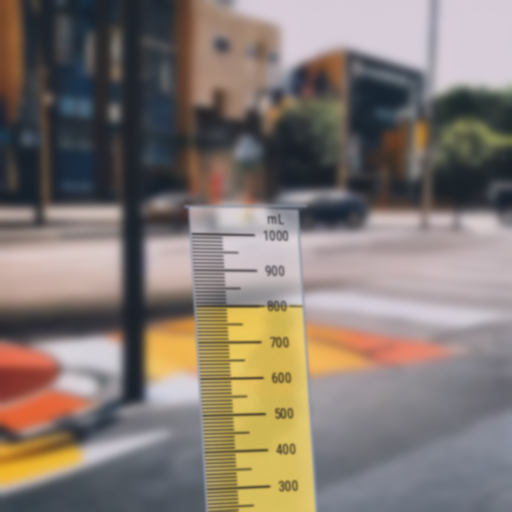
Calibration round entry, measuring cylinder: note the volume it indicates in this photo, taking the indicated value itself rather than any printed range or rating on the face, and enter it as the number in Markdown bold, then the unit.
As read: **800** mL
